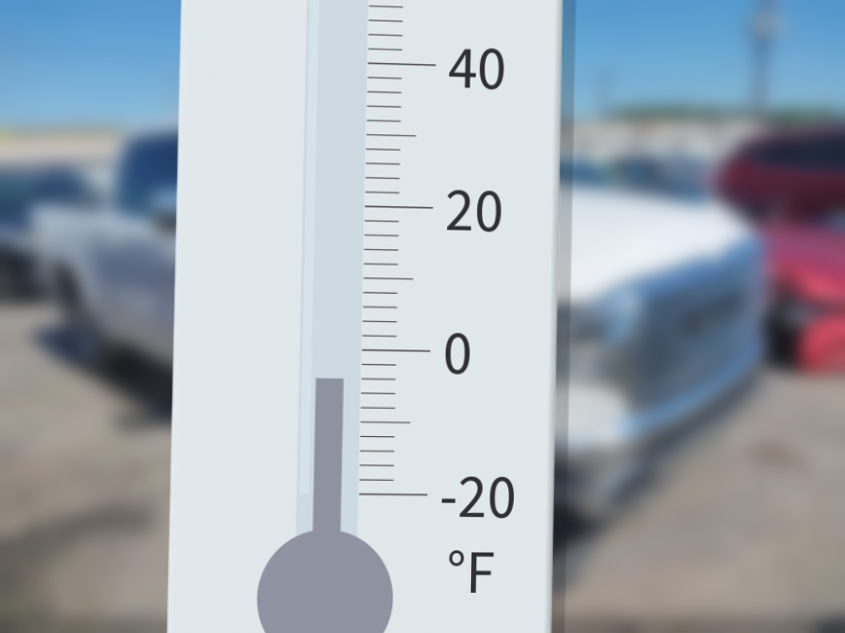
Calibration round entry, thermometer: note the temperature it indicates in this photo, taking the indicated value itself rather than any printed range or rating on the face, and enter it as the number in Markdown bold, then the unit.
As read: **-4** °F
